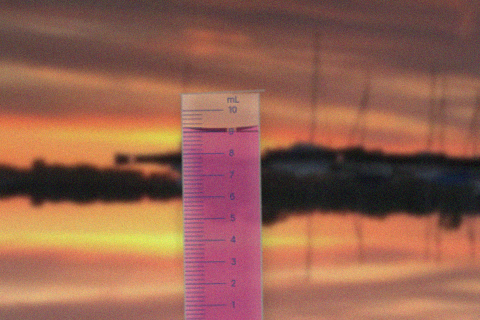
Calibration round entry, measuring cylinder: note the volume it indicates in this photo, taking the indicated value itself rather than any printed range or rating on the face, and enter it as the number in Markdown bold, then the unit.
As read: **9** mL
